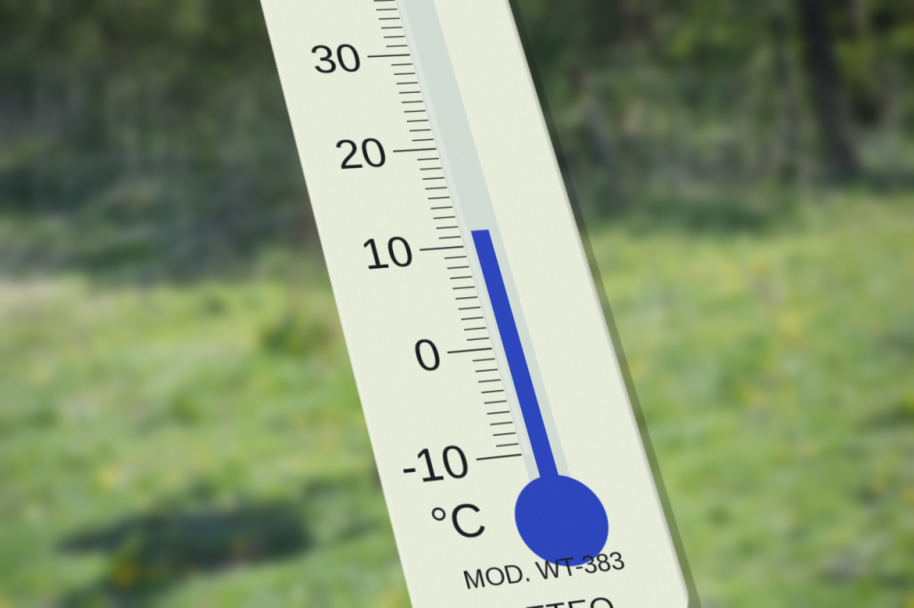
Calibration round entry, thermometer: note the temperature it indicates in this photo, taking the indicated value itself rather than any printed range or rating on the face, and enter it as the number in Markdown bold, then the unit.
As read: **11.5** °C
